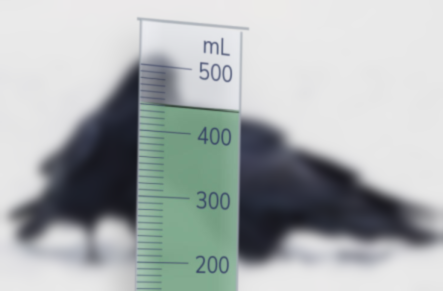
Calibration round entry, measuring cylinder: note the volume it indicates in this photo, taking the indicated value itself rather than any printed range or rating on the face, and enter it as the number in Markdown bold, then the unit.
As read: **440** mL
